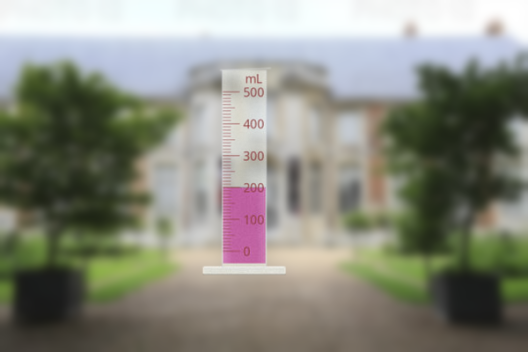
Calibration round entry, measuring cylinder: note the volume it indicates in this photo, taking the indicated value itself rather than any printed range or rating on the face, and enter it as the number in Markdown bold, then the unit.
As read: **200** mL
